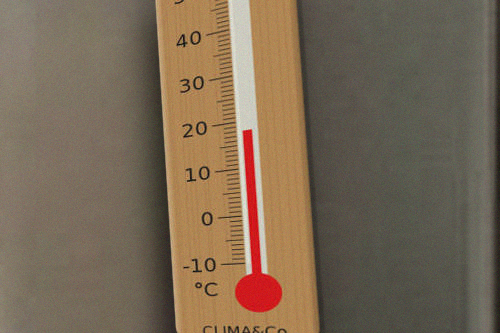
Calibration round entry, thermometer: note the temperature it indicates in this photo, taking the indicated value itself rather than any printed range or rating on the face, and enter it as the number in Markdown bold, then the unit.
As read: **18** °C
